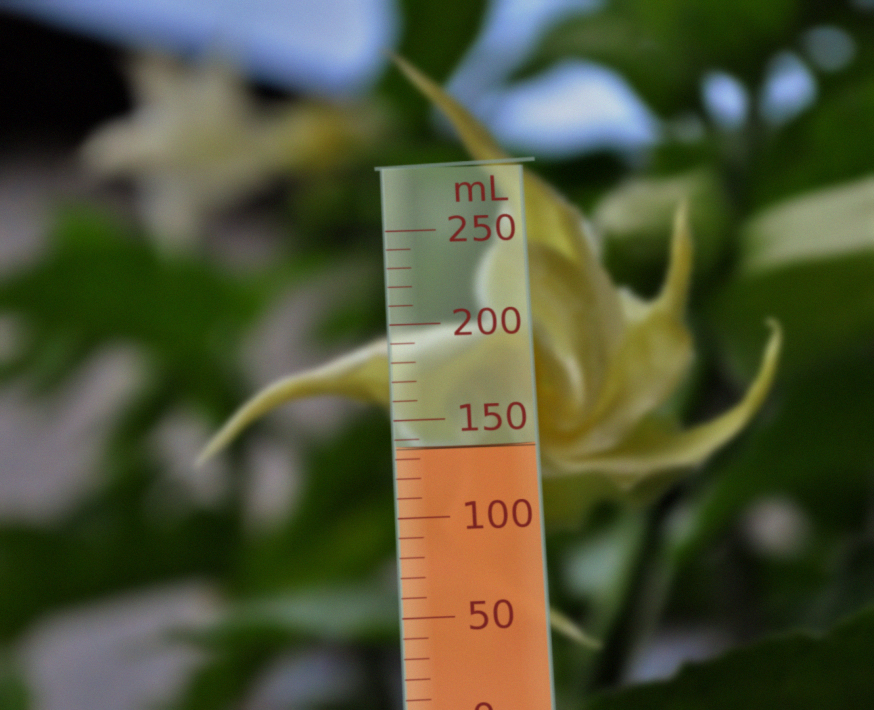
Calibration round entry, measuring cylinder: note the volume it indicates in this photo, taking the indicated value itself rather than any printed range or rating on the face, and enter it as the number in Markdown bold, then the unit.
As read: **135** mL
